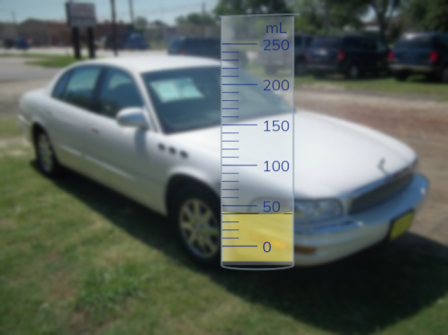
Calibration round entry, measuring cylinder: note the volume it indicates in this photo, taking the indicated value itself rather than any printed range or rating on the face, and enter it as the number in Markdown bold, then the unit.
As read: **40** mL
